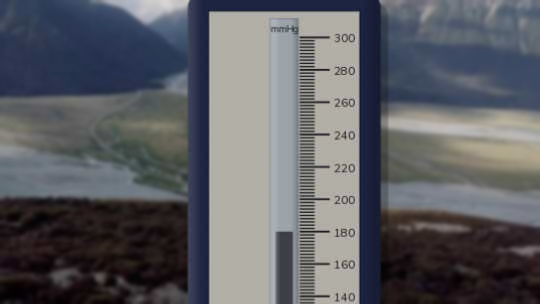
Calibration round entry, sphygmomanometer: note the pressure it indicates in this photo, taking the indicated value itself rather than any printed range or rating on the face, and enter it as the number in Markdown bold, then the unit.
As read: **180** mmHg
